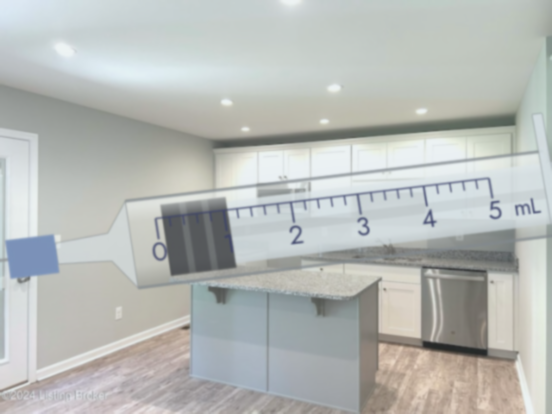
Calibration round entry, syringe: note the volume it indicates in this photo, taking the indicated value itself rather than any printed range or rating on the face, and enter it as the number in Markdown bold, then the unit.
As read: **0.1** mL
